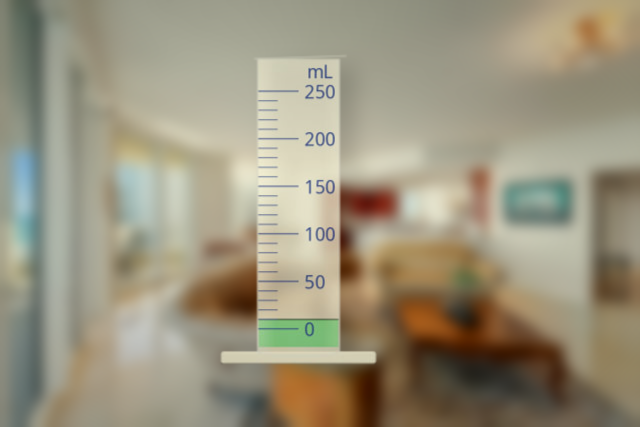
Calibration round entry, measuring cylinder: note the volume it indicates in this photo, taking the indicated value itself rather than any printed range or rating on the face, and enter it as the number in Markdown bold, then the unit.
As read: **10** mL
